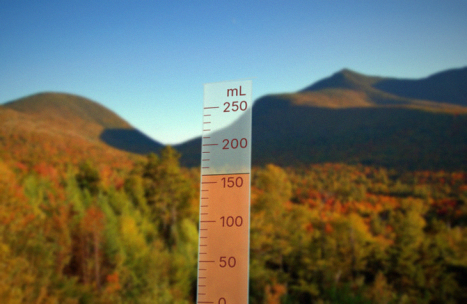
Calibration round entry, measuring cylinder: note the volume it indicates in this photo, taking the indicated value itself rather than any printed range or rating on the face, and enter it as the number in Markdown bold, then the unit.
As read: **160** mL
